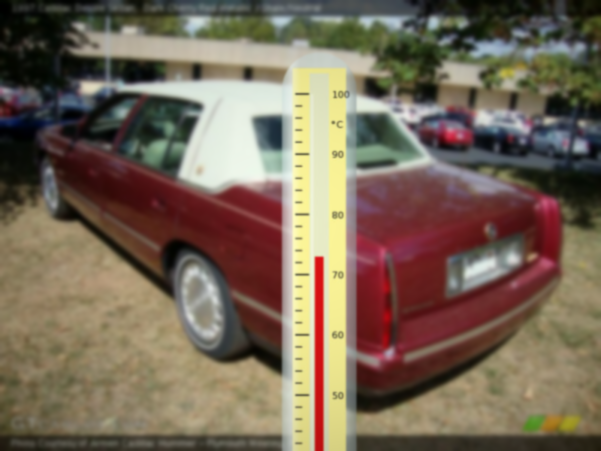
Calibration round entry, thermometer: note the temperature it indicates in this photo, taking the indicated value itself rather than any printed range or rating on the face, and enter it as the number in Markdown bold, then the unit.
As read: **73** °C
